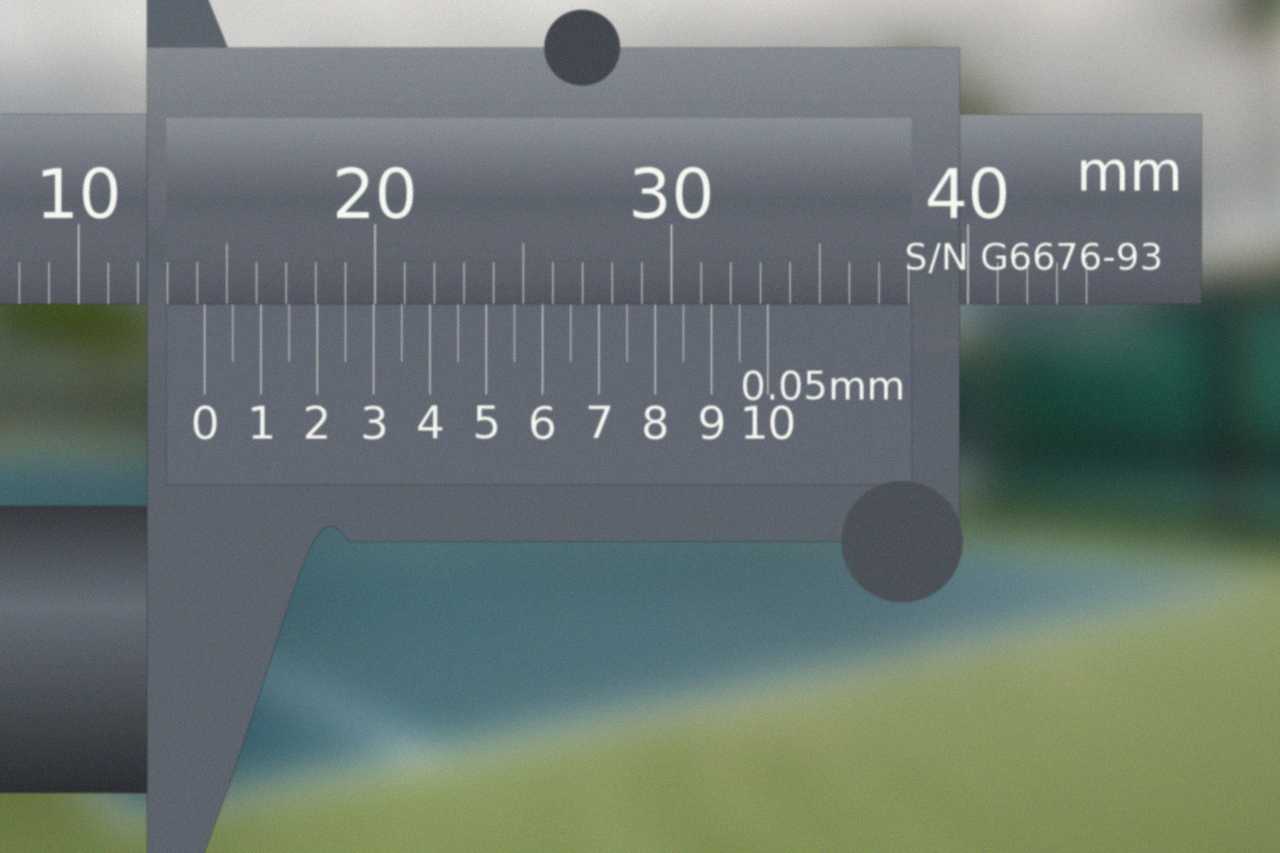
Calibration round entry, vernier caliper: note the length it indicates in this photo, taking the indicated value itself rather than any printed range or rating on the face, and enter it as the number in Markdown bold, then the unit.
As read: **14.25** mm
